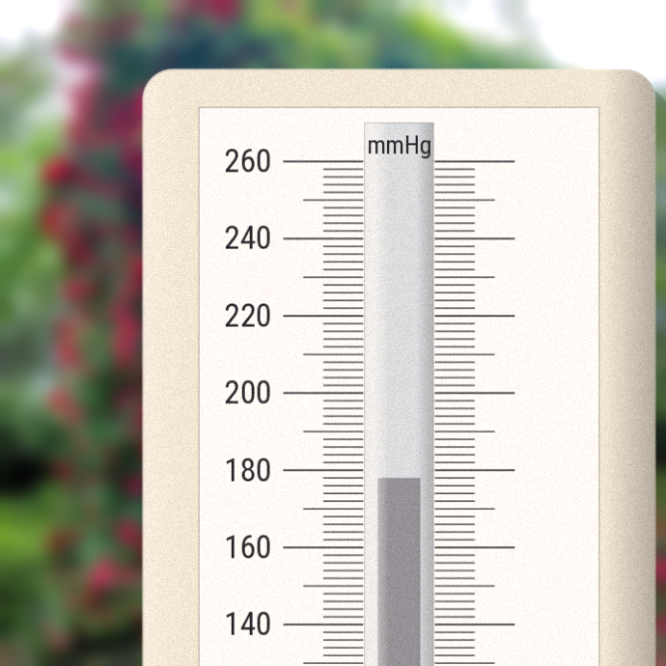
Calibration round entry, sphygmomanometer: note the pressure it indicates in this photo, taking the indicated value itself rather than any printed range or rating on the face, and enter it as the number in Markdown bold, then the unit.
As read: **178** mmHg
